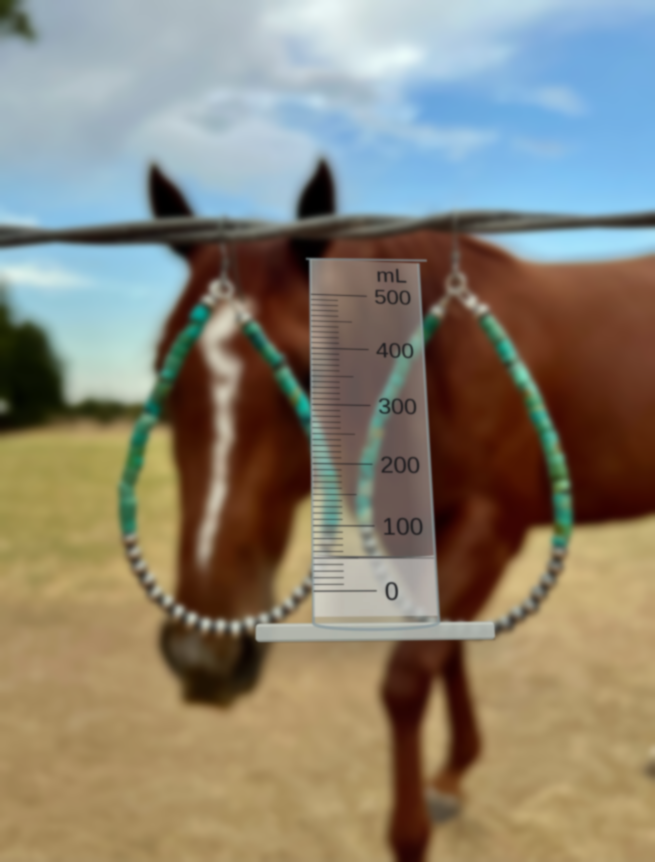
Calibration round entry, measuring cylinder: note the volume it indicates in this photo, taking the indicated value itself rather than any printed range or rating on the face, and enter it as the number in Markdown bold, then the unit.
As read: **50** mL
